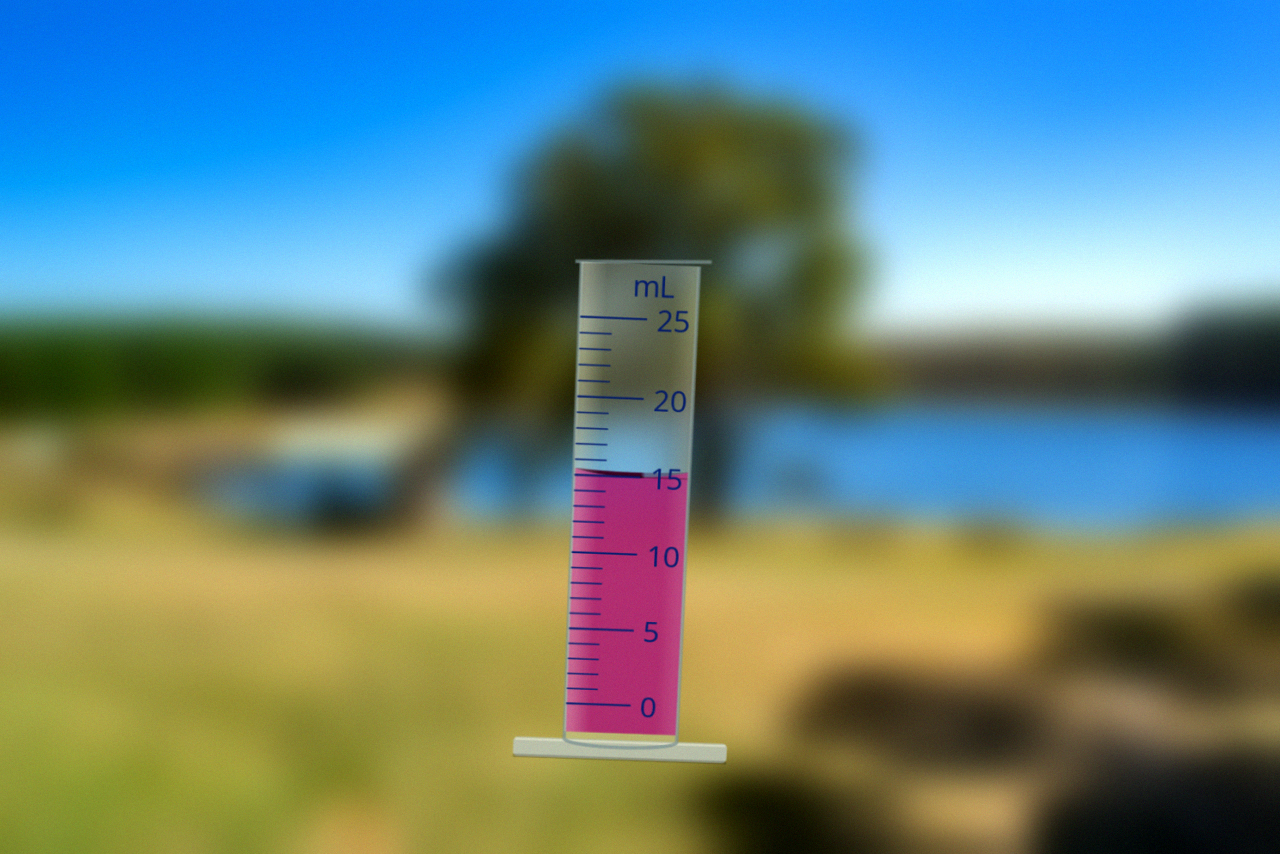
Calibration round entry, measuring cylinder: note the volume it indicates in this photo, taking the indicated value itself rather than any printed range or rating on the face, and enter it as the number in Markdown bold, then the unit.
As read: **15** mL
